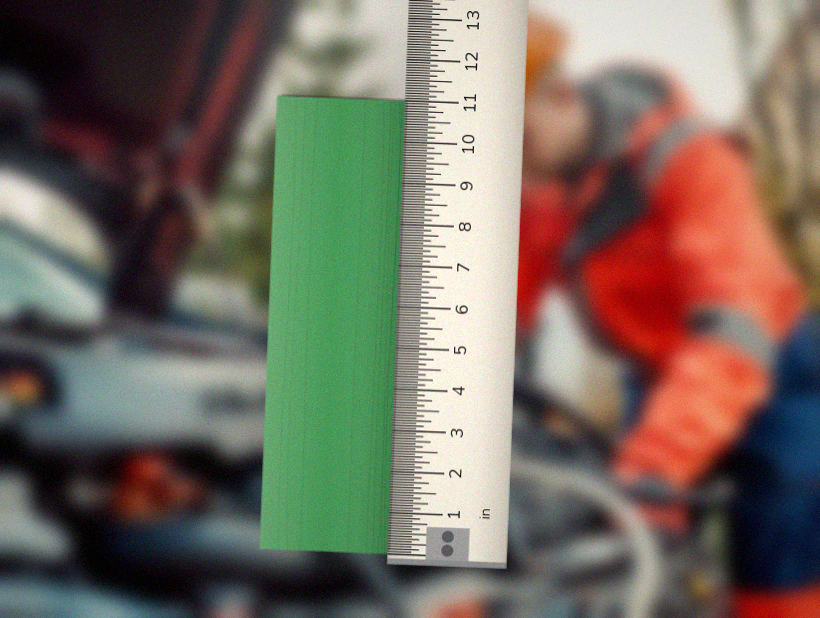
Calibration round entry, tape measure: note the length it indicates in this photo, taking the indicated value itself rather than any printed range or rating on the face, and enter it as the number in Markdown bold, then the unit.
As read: **11** in
